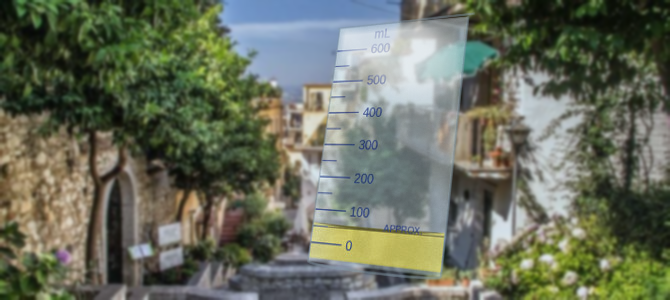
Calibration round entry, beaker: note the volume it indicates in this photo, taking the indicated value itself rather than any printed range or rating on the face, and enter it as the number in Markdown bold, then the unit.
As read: **50** mL
